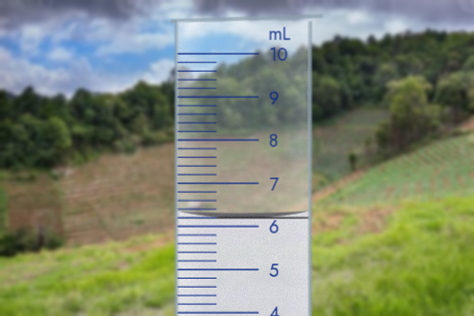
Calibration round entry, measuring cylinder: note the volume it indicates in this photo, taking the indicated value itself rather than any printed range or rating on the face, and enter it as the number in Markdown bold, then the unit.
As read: **6.2** mL
